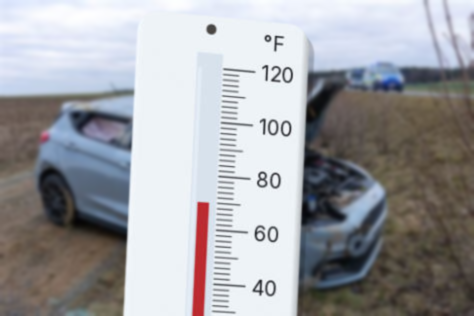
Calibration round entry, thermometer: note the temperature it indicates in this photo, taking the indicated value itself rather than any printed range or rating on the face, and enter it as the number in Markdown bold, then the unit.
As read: **70** °F
